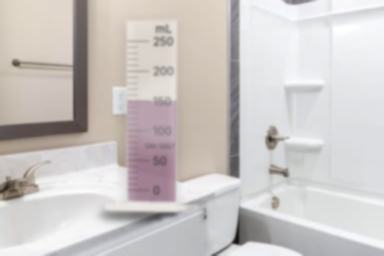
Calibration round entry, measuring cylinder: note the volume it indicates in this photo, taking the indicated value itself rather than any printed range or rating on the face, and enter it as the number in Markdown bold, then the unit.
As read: **150** mL
